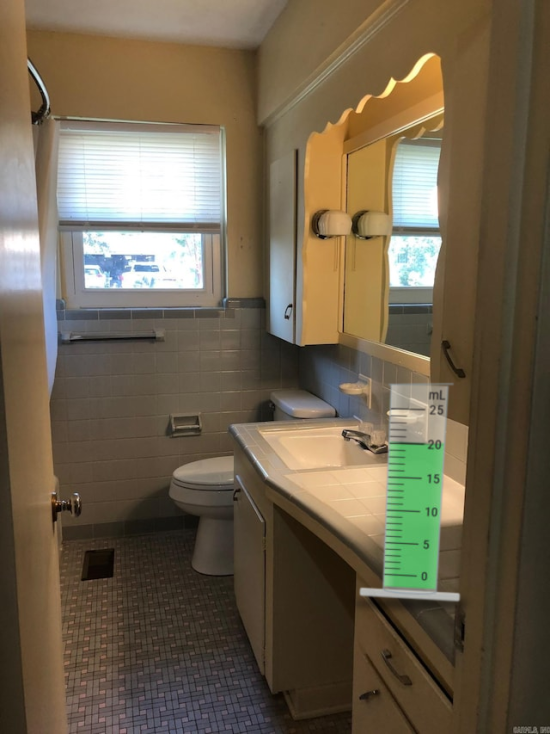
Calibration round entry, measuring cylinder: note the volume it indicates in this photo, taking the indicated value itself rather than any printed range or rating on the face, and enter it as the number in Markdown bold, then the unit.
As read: **20** mL
